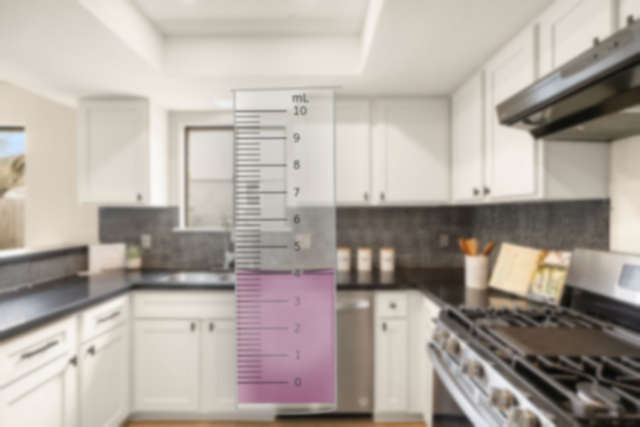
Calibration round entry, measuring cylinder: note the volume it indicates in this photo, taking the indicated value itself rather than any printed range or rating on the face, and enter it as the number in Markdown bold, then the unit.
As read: **4** mL
